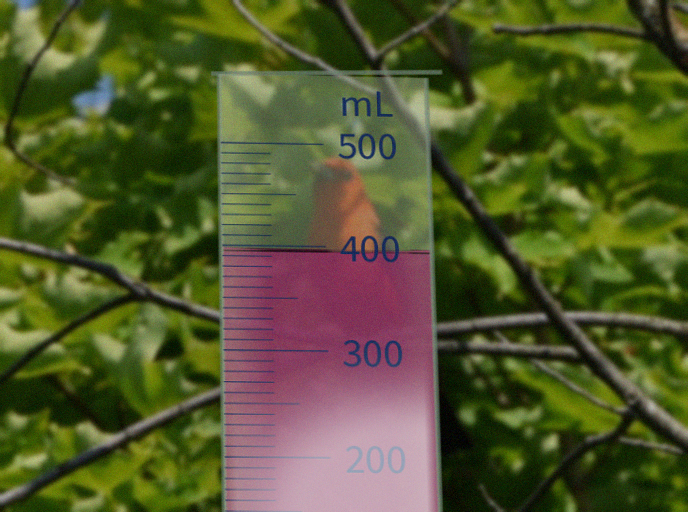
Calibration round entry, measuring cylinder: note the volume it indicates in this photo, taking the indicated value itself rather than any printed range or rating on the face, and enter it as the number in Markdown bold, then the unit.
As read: **395** mL
